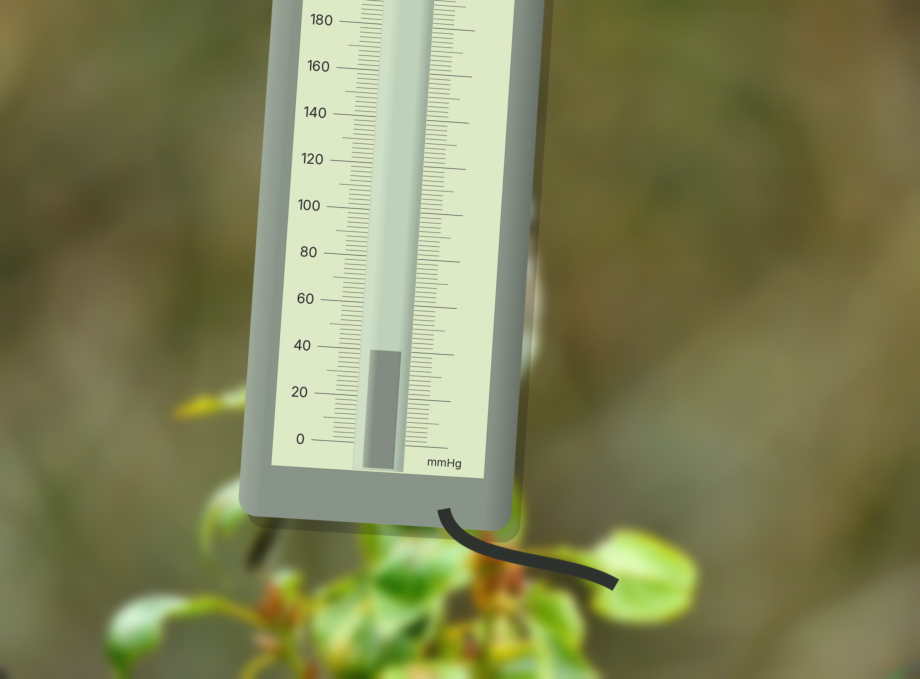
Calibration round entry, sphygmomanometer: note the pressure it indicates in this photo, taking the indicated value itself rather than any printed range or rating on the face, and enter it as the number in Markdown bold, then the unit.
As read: **40** mmHg
